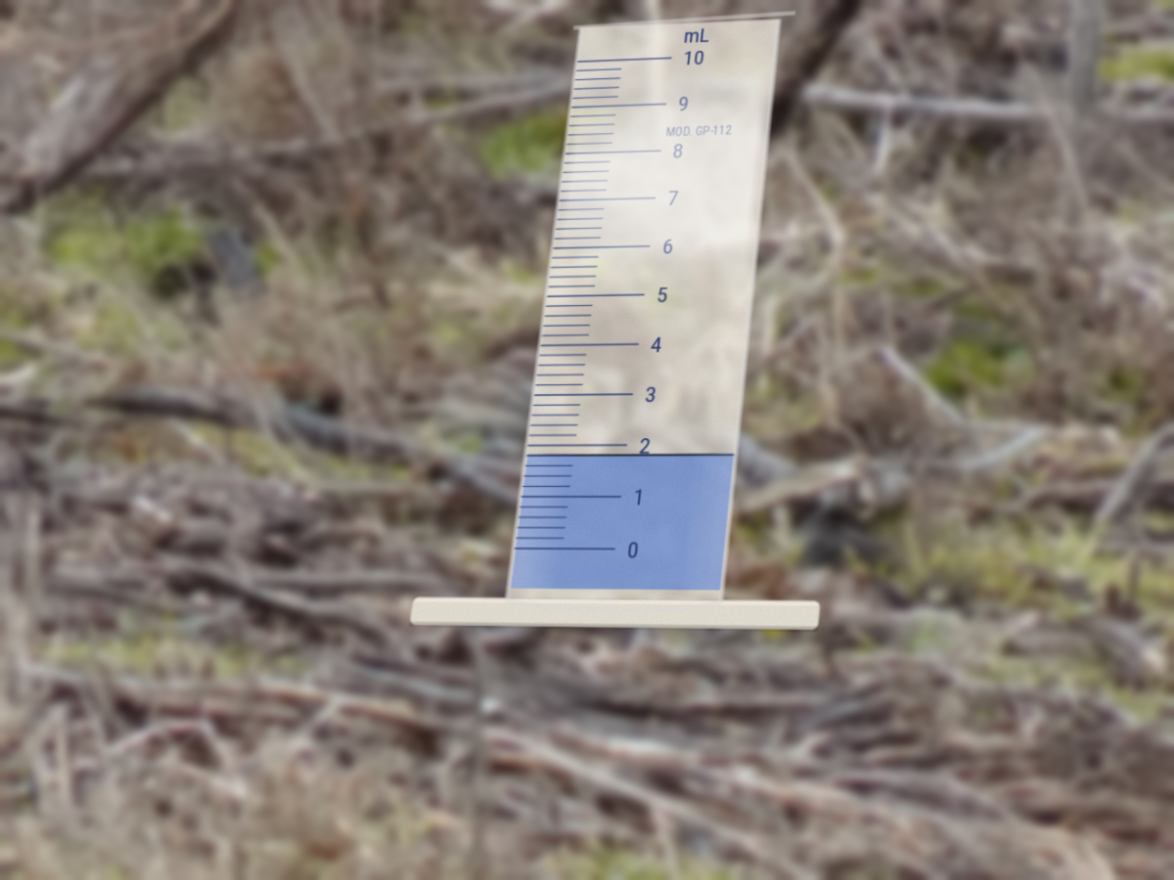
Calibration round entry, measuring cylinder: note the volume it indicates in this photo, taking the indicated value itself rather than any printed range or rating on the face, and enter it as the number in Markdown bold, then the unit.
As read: **1.8** mL
